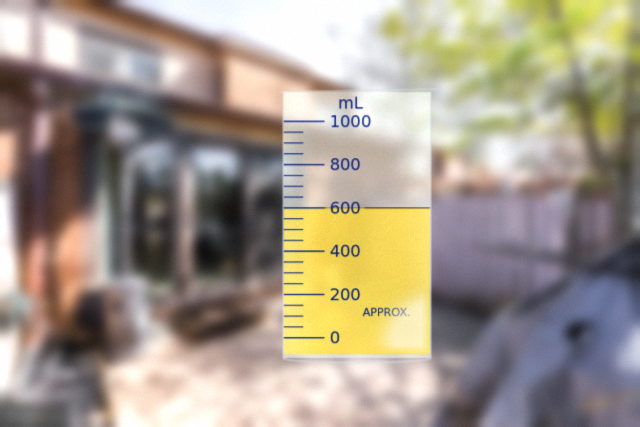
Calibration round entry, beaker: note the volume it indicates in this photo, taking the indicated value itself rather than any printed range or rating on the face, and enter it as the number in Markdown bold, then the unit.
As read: **600** mL
